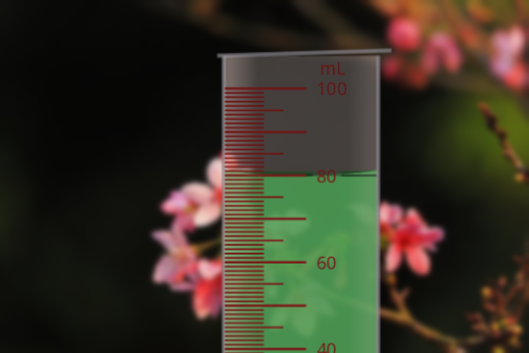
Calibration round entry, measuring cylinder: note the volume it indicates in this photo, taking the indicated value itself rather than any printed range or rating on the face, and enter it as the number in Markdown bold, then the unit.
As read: **80** mL
